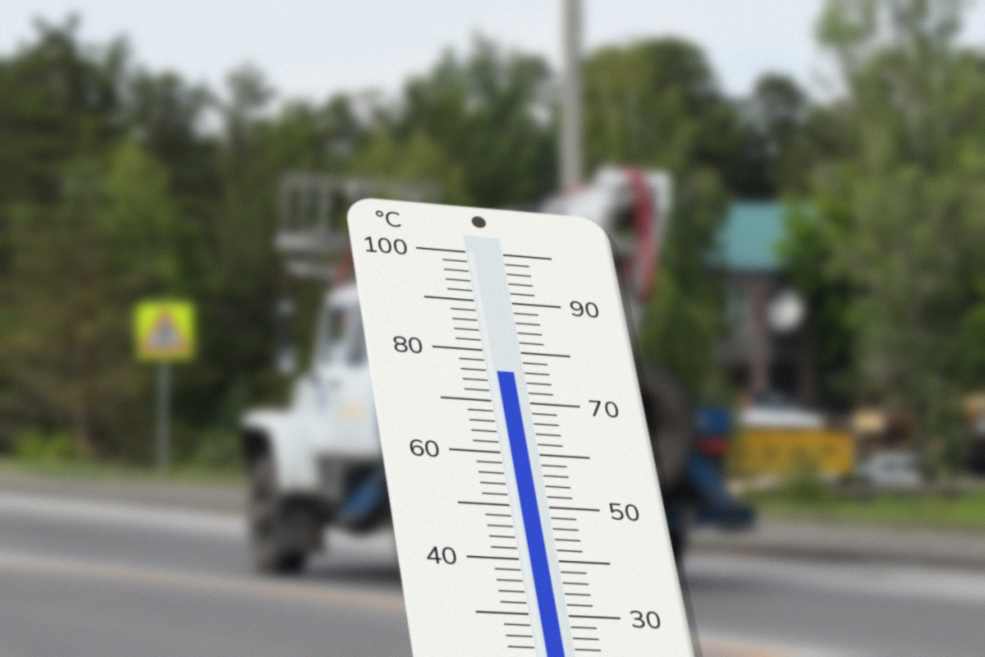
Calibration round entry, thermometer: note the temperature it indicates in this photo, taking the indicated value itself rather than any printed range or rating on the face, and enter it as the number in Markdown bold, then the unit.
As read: **76** °C
